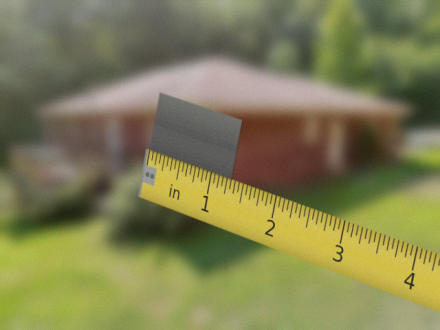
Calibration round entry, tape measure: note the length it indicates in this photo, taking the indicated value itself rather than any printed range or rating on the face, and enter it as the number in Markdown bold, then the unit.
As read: **1.3125** in
